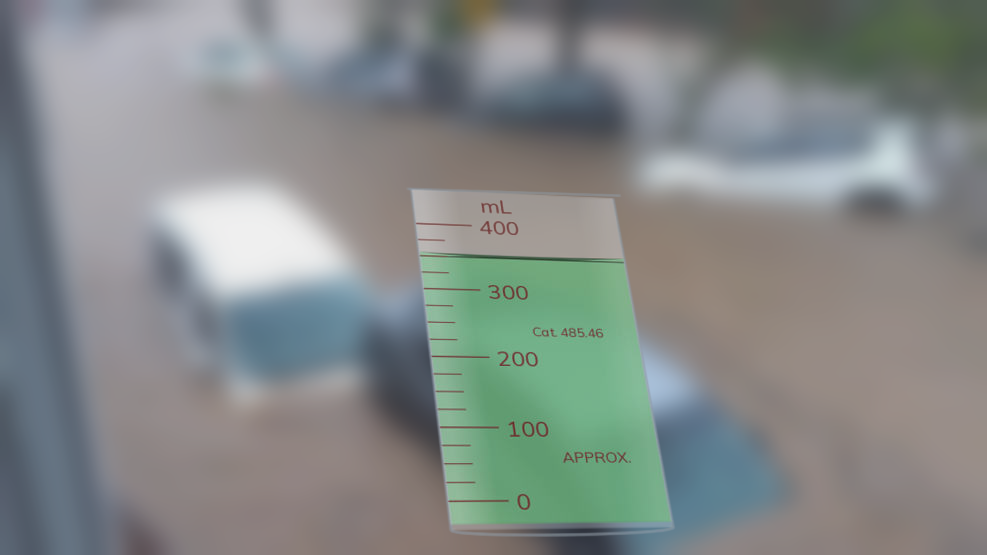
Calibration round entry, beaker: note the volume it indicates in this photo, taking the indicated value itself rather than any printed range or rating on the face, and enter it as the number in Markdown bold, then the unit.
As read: **350** mL
